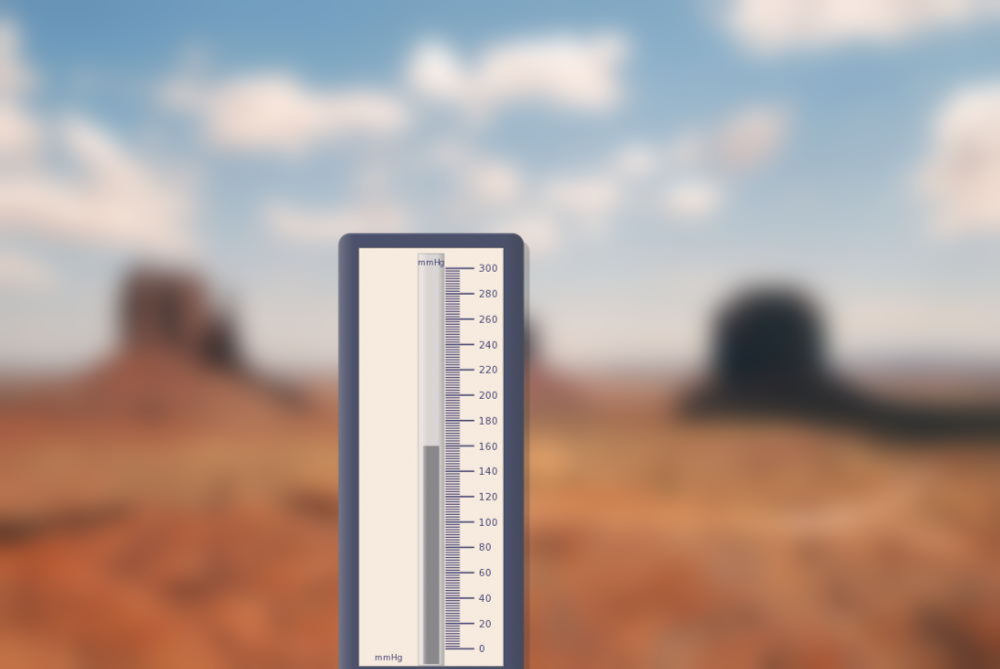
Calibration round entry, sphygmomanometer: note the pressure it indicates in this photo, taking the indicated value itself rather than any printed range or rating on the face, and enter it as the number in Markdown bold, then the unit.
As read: **160** mmHg
